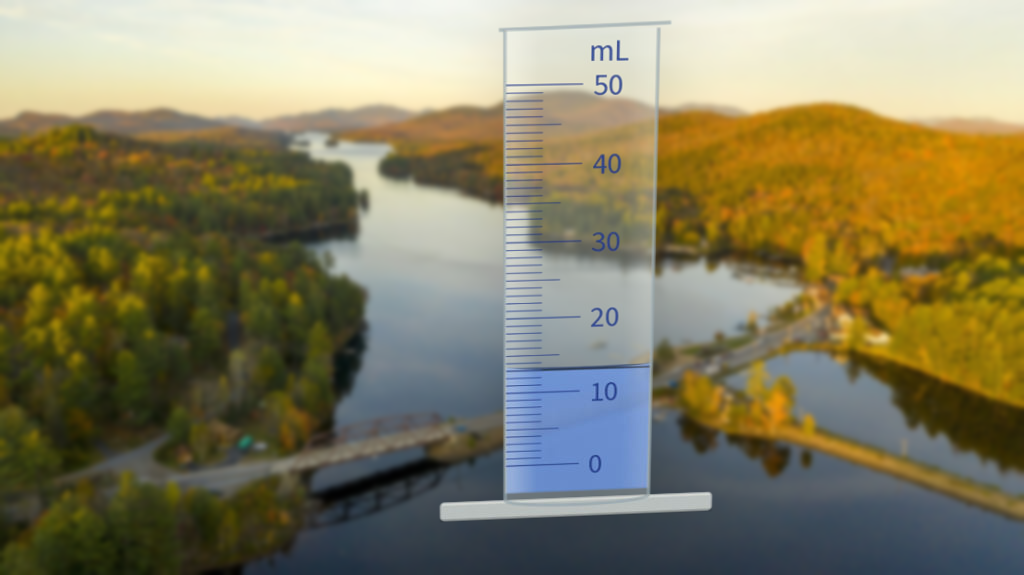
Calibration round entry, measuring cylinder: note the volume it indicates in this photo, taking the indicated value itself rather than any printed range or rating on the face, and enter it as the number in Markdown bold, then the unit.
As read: **13** mL
